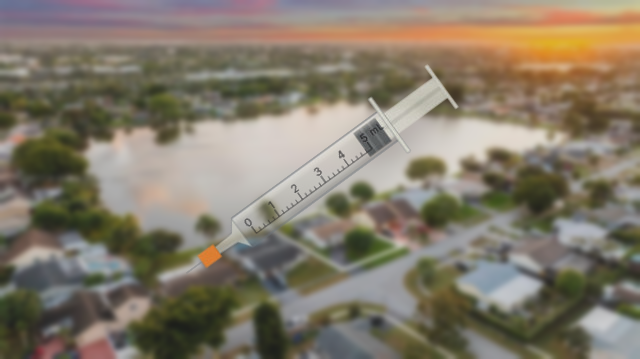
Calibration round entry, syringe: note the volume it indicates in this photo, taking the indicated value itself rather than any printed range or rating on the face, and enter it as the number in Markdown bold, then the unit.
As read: **4.8** mL
